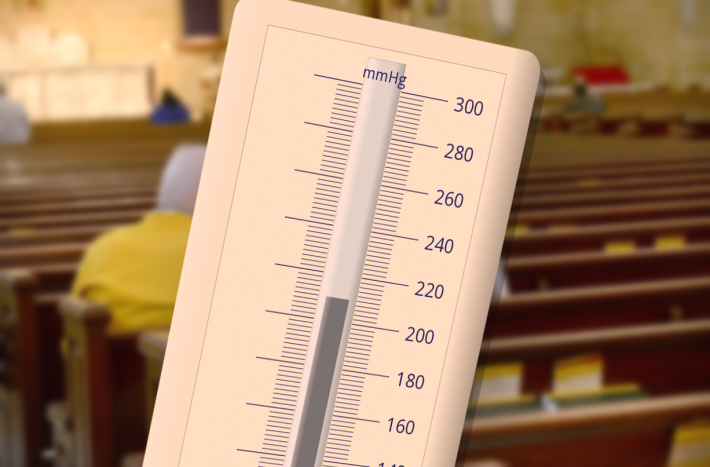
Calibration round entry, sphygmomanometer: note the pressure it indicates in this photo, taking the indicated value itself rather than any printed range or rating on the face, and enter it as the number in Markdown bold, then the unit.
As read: **210** mmHg
